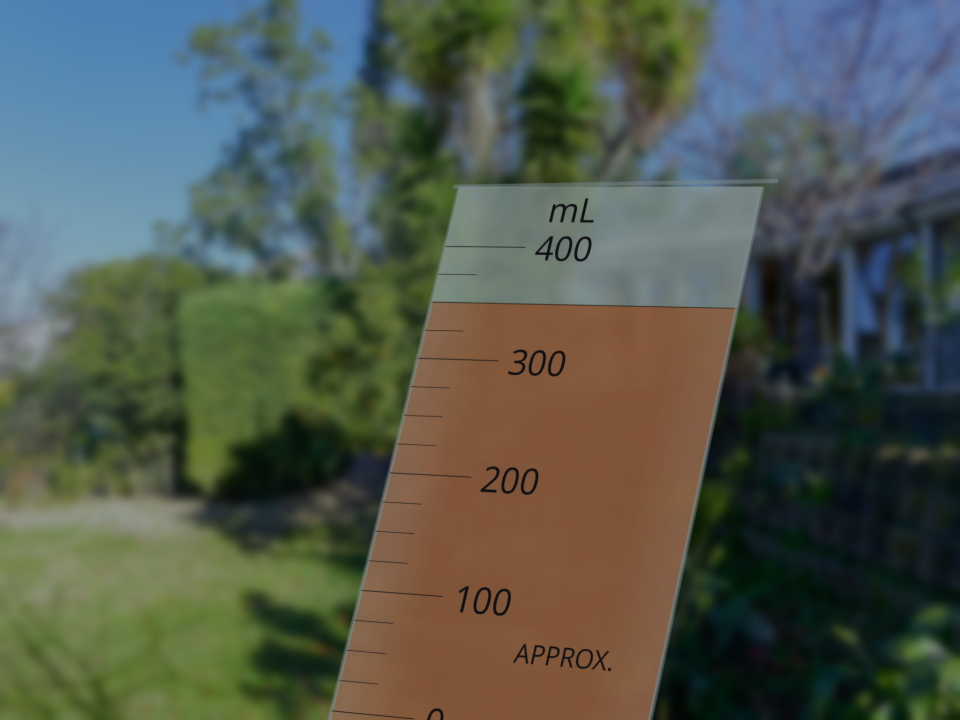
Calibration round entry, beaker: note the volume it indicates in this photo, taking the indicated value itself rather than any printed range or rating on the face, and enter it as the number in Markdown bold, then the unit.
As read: **350** mL
